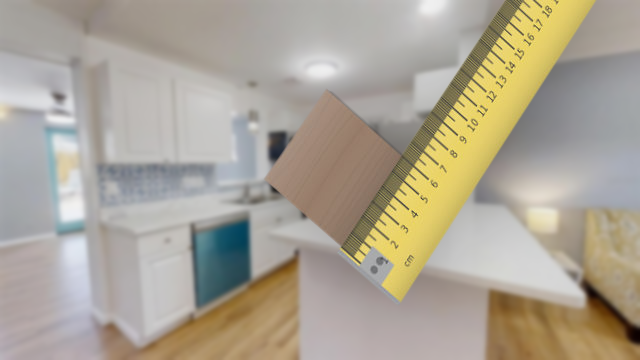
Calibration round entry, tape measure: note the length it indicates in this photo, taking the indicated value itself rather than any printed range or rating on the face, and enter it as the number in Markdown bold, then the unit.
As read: **6** cm
